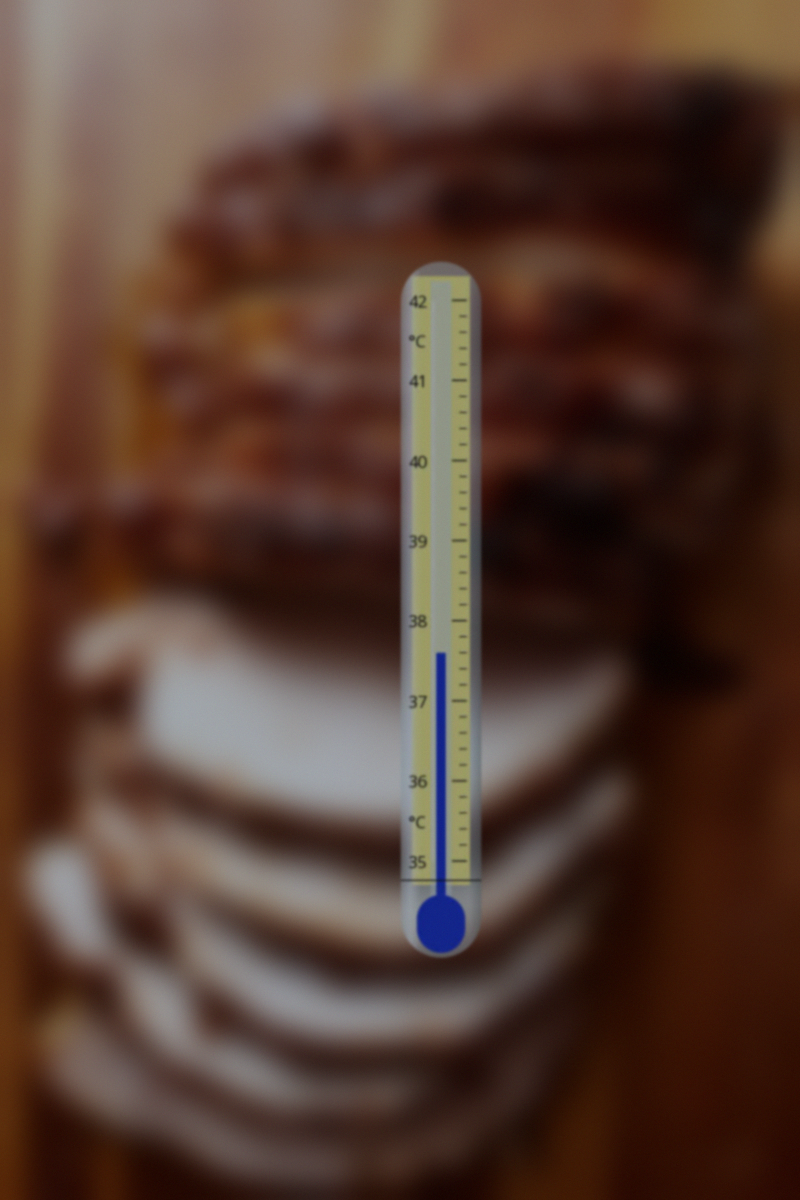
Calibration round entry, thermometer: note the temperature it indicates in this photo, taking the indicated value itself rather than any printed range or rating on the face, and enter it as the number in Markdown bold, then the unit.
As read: **37.6** °C
